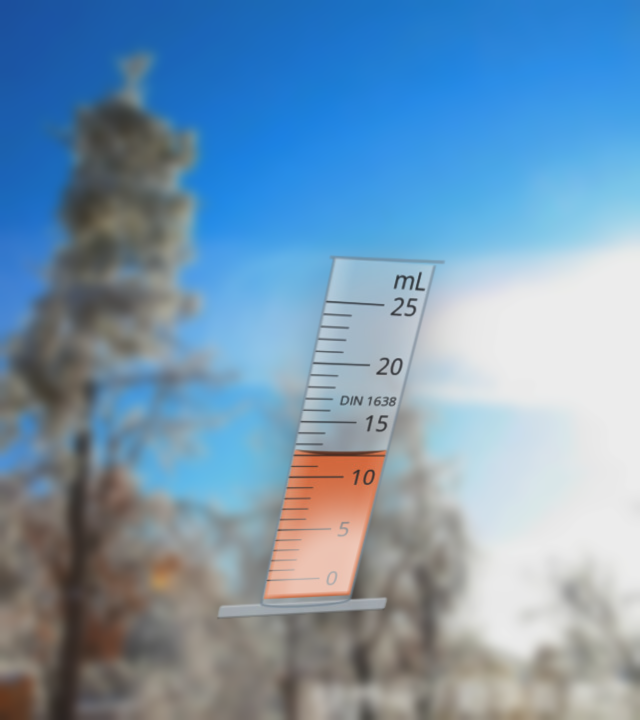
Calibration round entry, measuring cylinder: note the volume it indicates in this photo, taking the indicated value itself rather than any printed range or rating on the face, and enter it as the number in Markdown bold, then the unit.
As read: **12** mL
